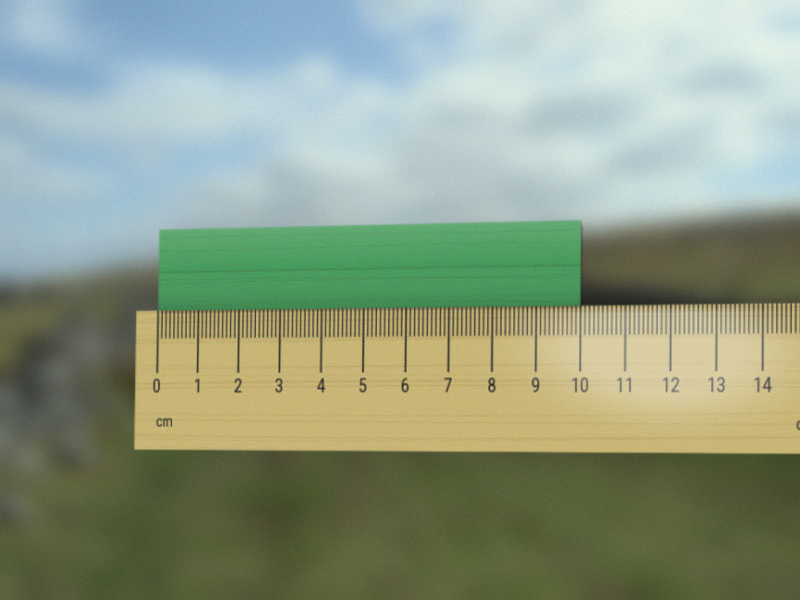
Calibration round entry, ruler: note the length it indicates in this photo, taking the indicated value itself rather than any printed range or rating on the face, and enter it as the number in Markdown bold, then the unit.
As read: **10** cm
